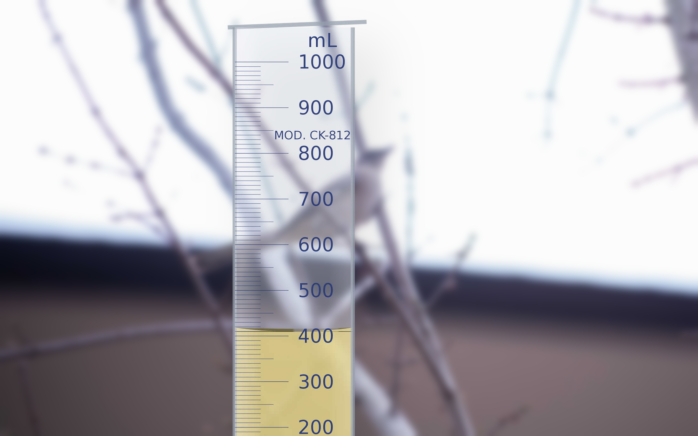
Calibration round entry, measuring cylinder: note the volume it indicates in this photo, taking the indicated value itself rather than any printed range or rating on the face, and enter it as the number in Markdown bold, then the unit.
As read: **410** mL
